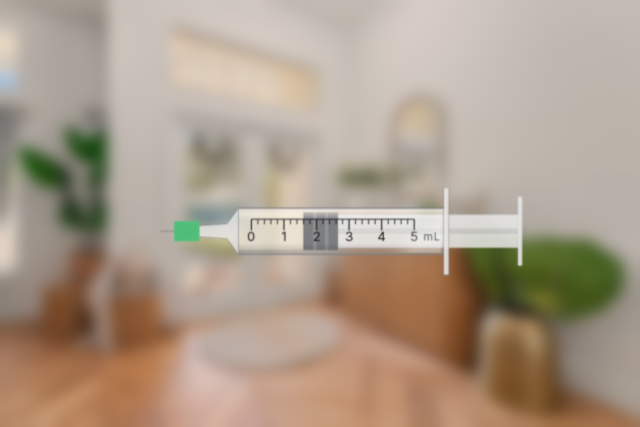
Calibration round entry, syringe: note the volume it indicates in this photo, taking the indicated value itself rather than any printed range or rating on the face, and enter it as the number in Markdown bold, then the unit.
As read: **1.6** mL
